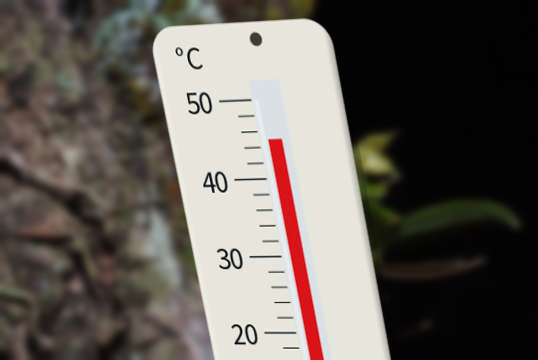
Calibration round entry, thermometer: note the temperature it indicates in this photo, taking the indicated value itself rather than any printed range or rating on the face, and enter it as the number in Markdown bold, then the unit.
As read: **45** °C
